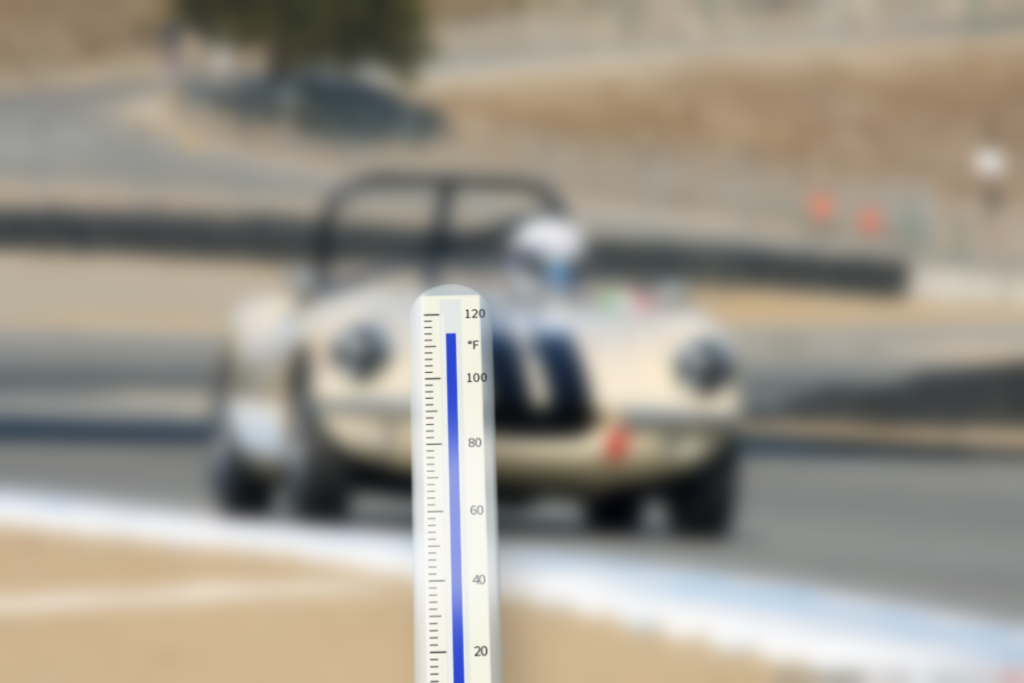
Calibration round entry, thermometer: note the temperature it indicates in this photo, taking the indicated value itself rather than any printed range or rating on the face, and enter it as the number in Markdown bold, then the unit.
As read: **114** °F
